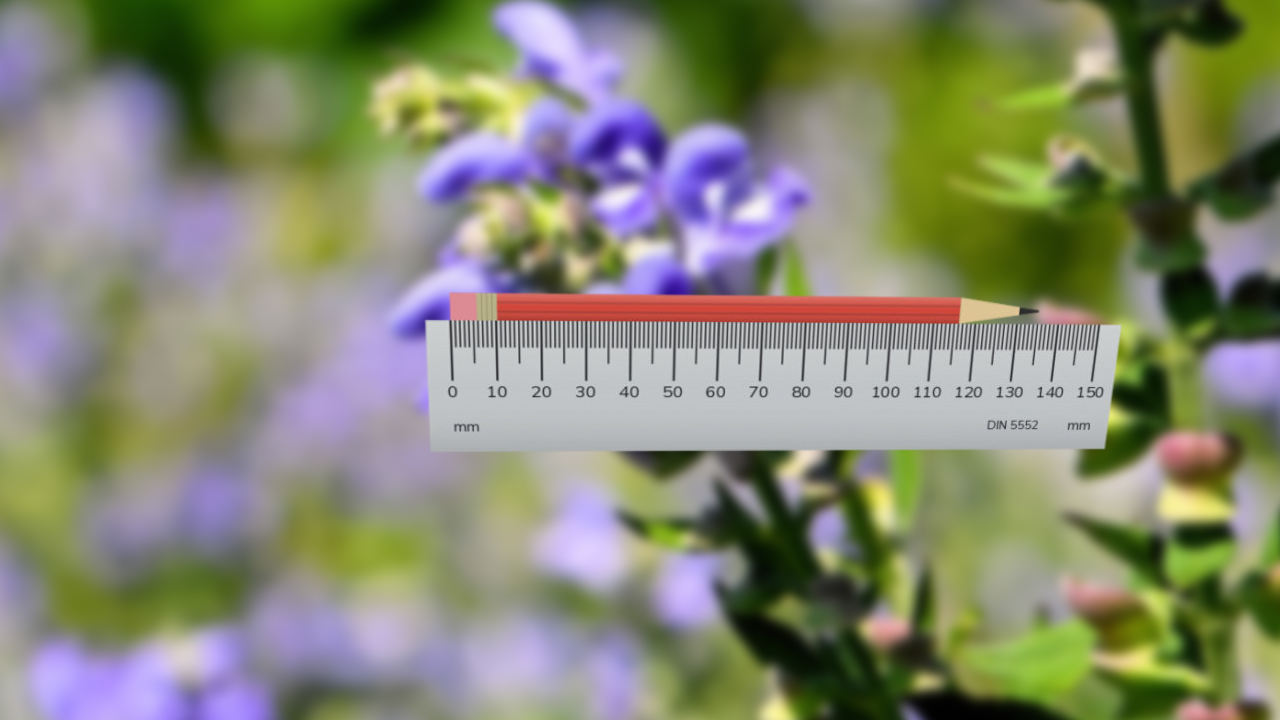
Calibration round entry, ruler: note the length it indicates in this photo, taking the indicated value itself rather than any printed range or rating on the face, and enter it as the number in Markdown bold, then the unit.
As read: **135** mm
